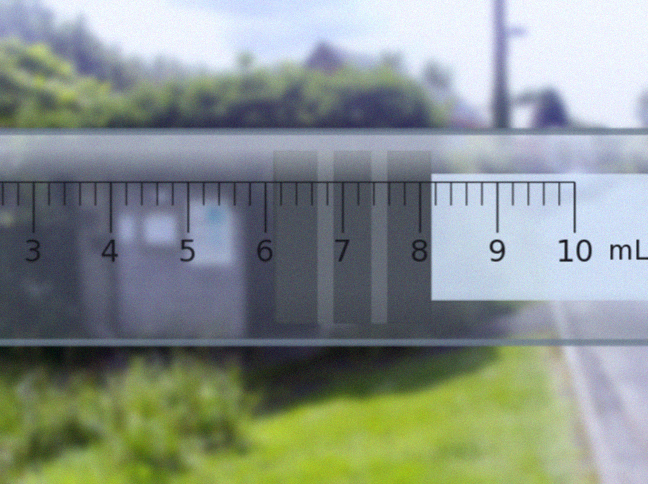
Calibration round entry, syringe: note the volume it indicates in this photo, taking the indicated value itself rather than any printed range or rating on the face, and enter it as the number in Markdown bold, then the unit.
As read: **6.1** mL
